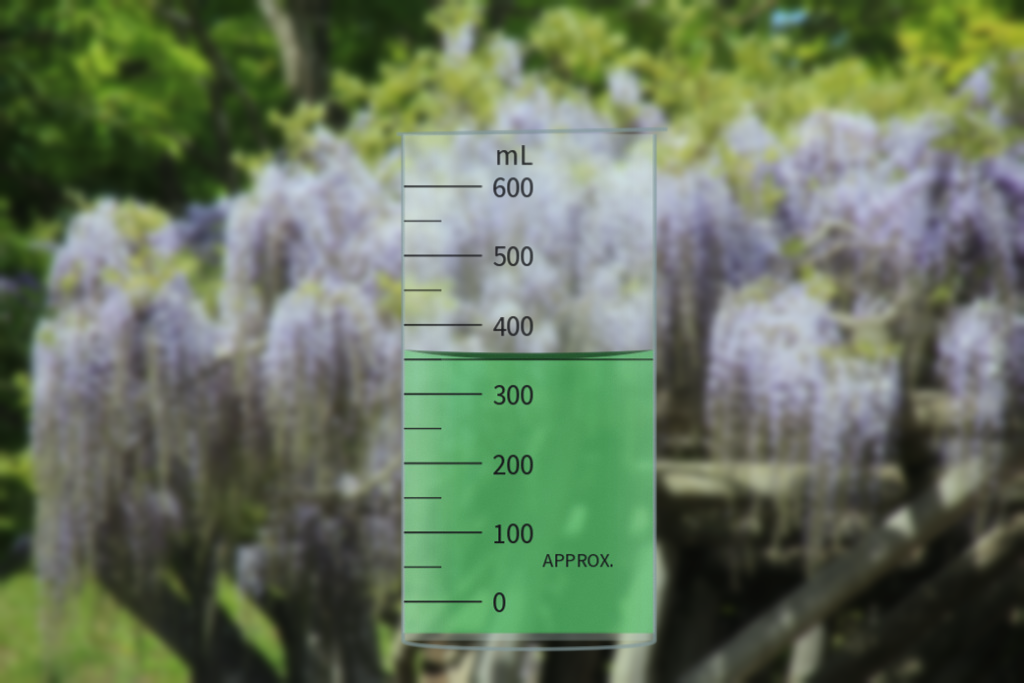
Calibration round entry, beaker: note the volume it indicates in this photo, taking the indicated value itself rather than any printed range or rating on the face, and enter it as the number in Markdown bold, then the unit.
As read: **350** mL
